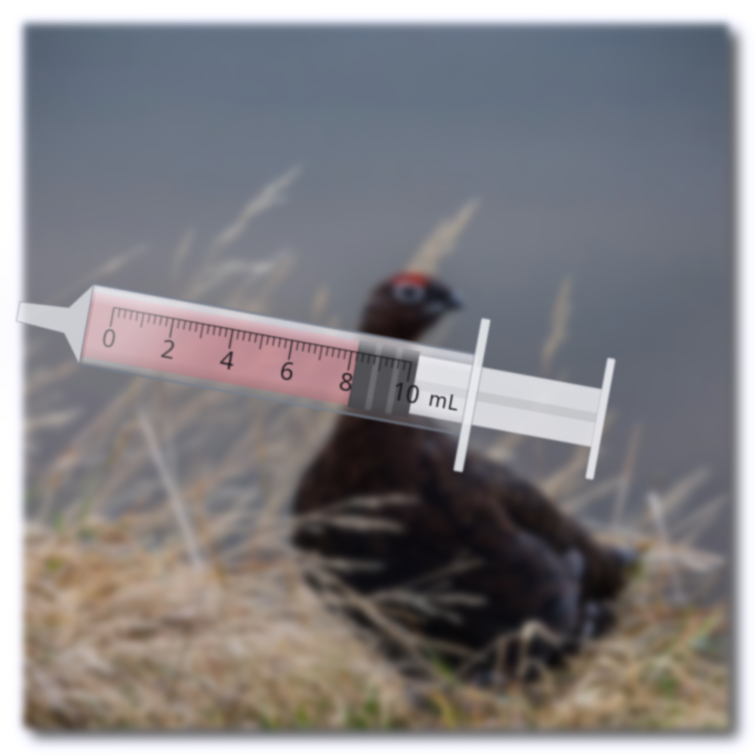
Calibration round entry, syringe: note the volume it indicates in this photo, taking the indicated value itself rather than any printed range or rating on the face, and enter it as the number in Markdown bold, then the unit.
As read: **8.2** mL
